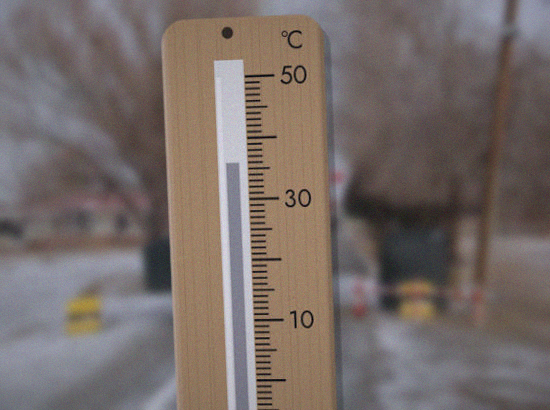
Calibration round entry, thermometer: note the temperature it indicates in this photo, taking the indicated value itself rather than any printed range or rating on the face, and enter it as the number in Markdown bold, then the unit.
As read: **36** °C
